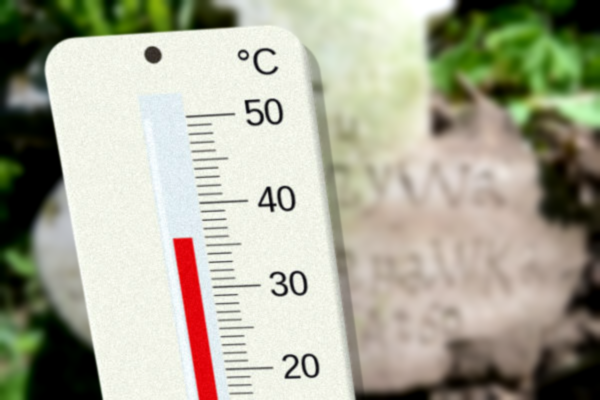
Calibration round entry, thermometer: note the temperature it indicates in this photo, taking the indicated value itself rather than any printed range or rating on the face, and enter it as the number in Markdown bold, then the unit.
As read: **36** °C
